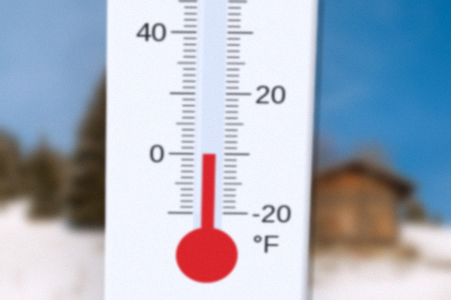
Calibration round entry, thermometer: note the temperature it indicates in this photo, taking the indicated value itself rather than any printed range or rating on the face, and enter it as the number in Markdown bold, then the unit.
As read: **0** °F
